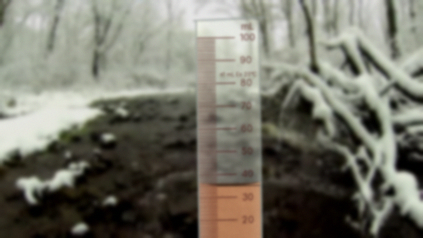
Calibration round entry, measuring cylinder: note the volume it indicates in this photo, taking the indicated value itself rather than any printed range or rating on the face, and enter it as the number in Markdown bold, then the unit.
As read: **35** mL
